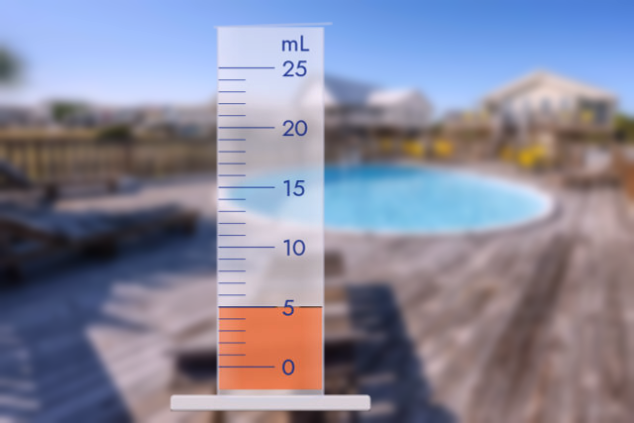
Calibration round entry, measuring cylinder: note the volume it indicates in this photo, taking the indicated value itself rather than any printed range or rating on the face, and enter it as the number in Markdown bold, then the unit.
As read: **5** mL
